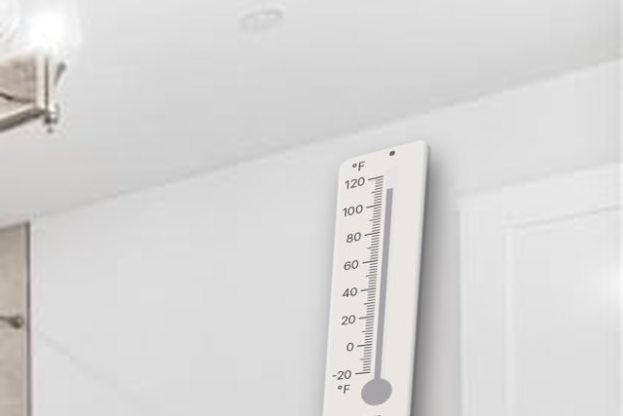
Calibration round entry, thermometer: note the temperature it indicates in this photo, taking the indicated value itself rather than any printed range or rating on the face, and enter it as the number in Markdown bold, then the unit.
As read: **110** °F
